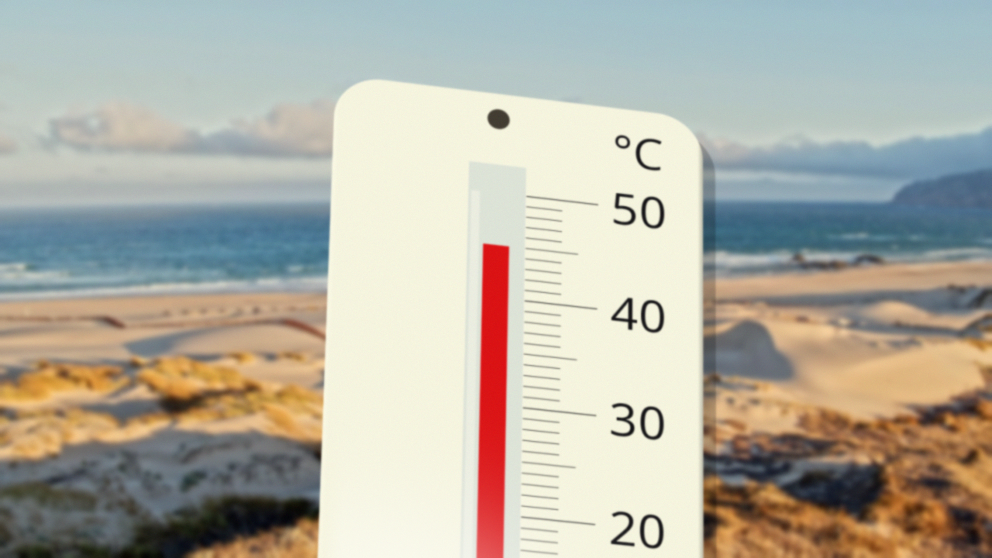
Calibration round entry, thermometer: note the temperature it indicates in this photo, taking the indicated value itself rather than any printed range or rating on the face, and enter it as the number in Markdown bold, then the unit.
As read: **45** °C
